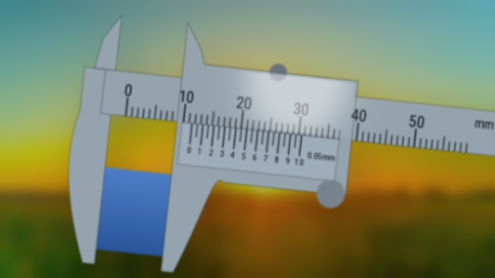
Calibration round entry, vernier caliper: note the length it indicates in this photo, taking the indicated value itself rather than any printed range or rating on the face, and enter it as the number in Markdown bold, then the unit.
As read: **11.5** mm
